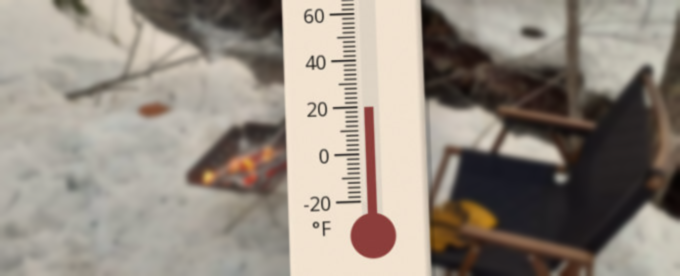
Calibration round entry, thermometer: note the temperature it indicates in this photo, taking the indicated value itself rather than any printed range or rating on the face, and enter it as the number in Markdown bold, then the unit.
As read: **20** °F
